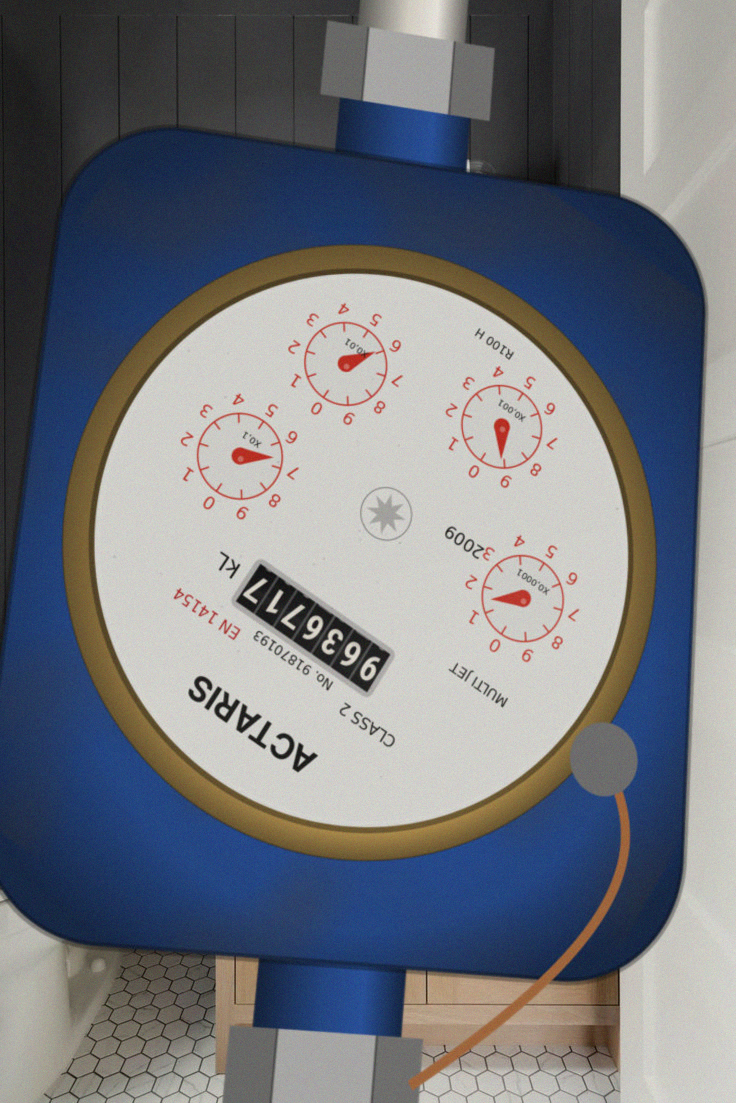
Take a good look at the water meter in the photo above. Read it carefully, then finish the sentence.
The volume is 9636717.6591 kL
